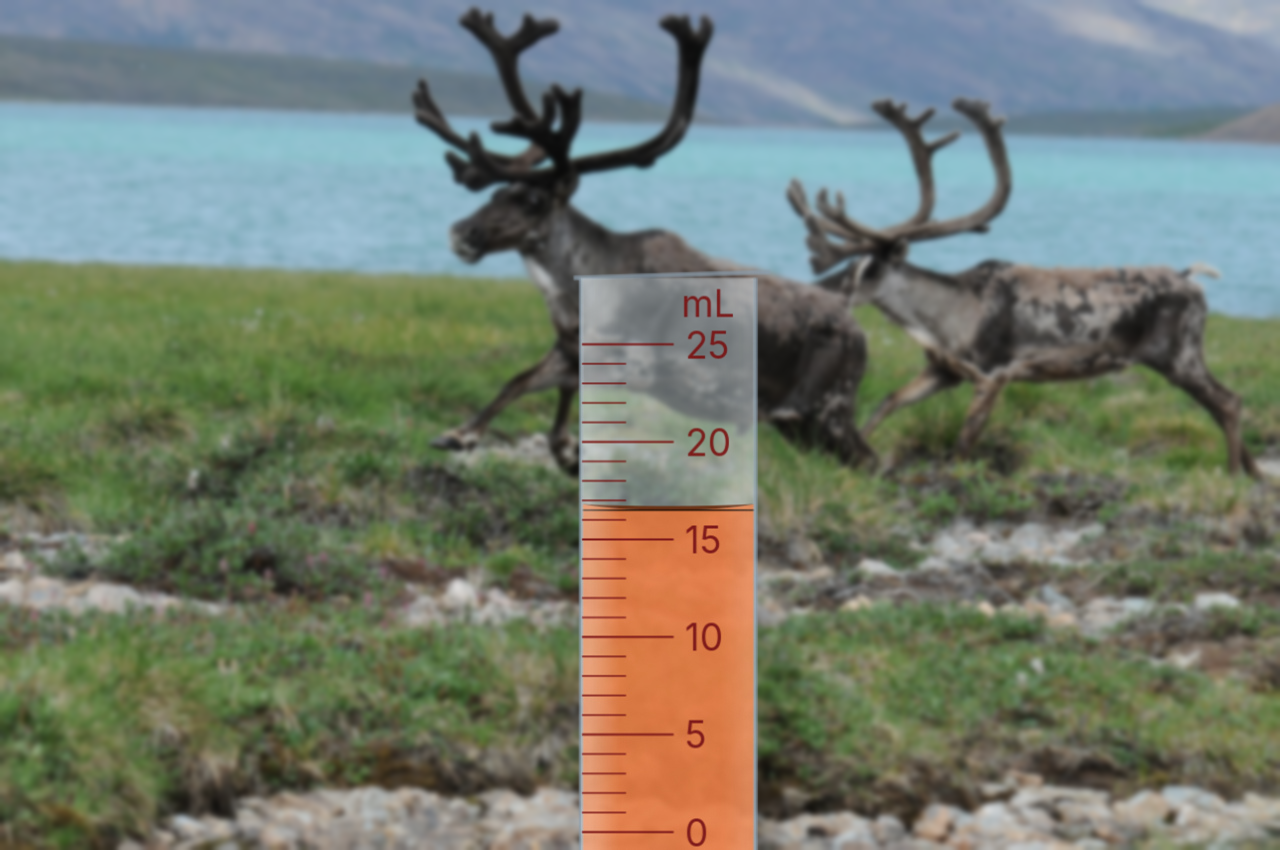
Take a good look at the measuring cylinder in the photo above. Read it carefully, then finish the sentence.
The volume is 16.5 mL
